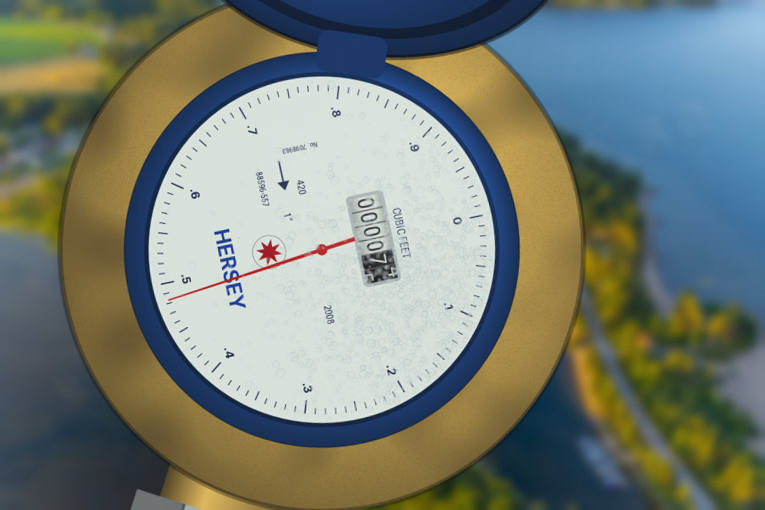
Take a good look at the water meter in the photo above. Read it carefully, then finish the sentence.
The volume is 74.48 ft³
